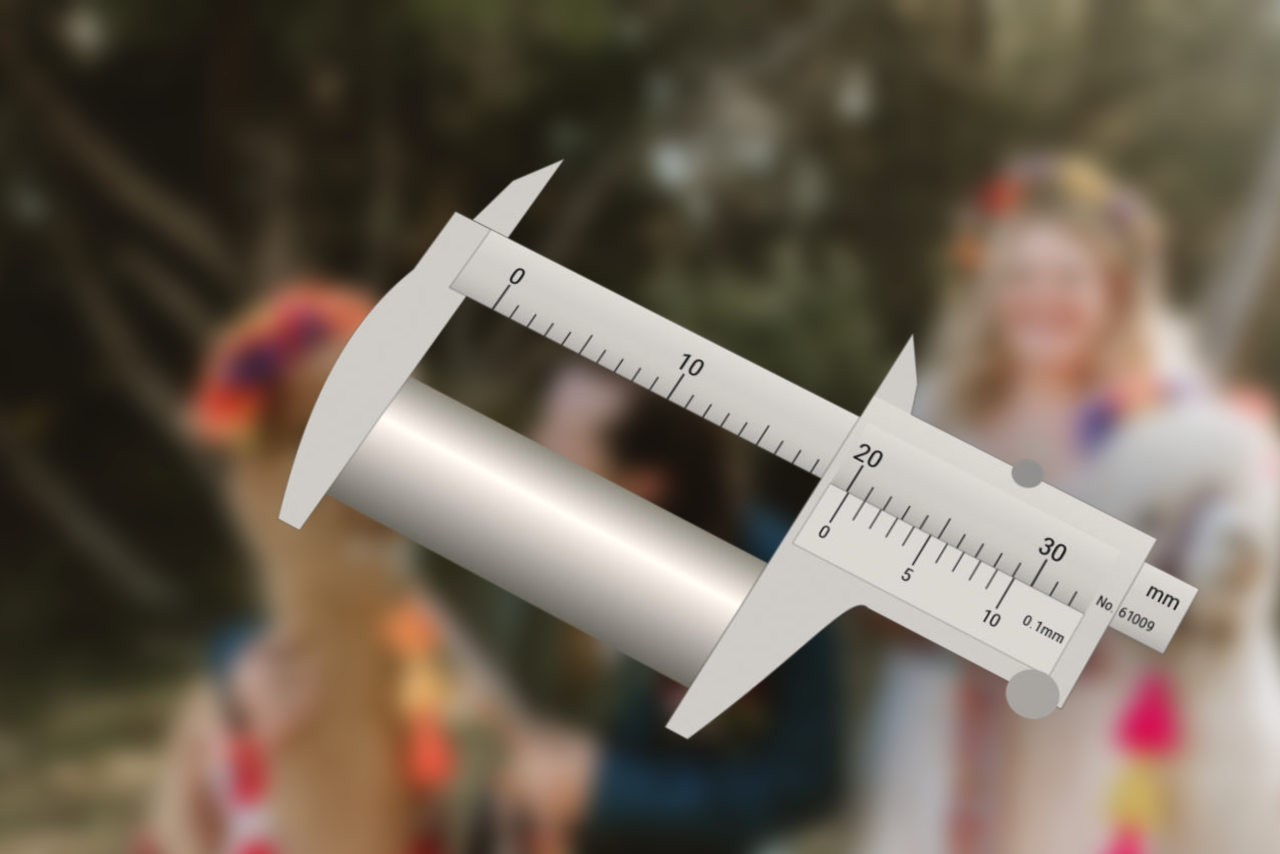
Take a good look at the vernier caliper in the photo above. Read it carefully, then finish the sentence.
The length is 20.1 mm
